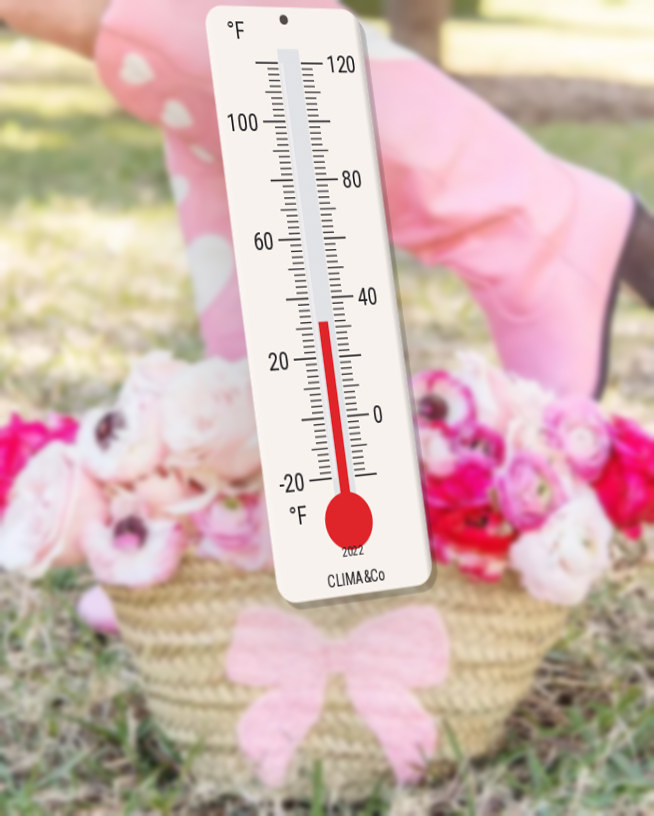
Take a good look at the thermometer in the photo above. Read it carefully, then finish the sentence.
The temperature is 32 °F
